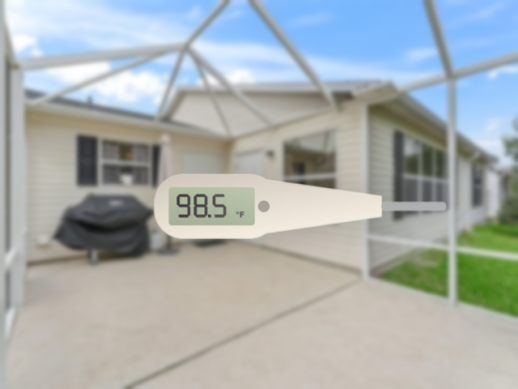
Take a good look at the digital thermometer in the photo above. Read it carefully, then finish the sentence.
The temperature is 98.5 °F
